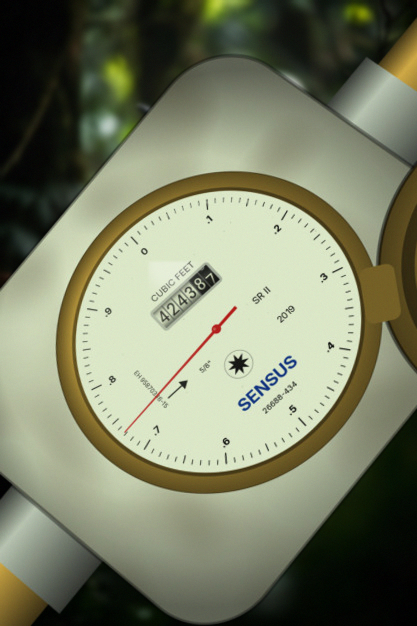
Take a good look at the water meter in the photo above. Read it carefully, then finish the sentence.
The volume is 424386.73 ft³
